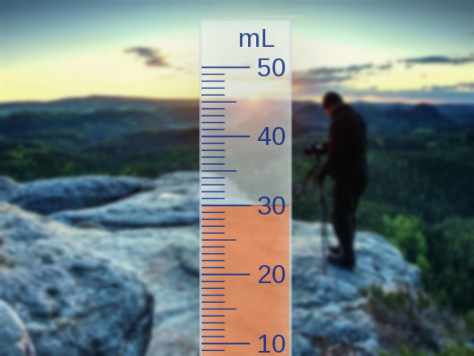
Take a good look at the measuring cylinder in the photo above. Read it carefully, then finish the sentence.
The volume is 30 mL
